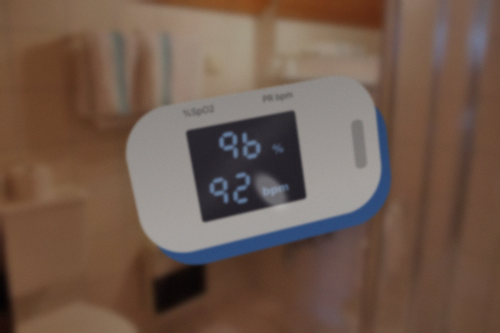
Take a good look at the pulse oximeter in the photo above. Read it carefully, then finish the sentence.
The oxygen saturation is 96 %
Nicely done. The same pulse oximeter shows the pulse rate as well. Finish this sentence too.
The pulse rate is 92 bpm
